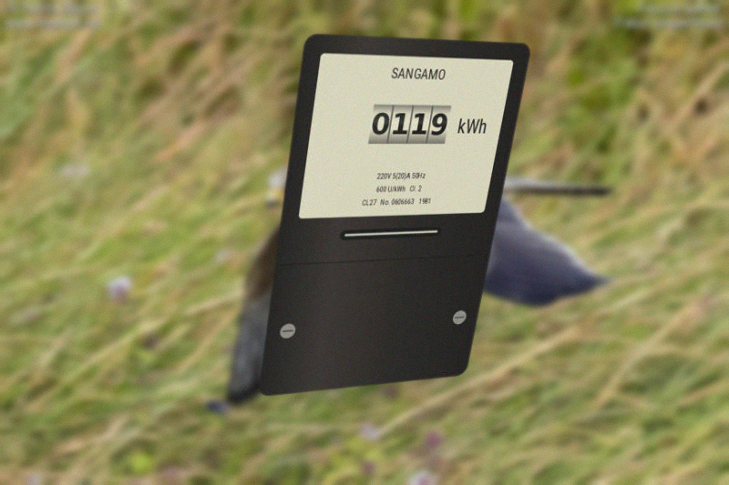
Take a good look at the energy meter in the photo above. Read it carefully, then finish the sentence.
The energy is 119 kWh
